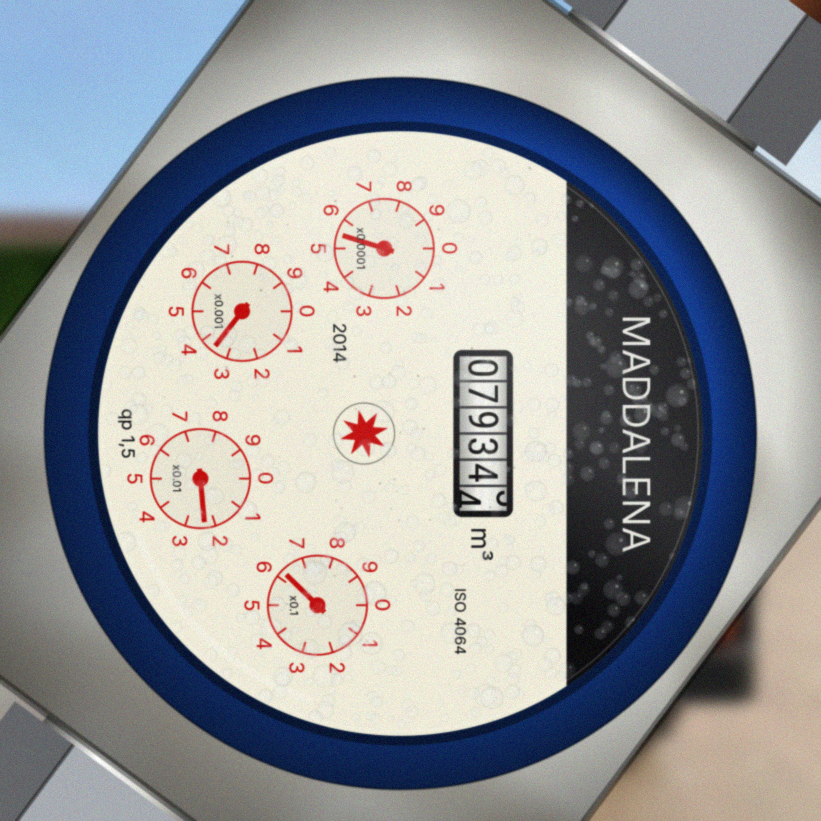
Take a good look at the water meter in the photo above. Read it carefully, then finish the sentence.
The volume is 79343.6235 m³
